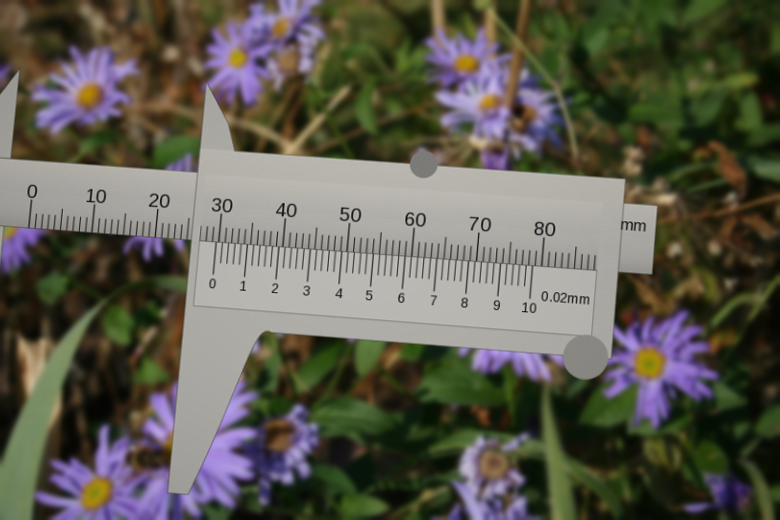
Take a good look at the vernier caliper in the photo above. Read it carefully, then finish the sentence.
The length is 29.6 mm
